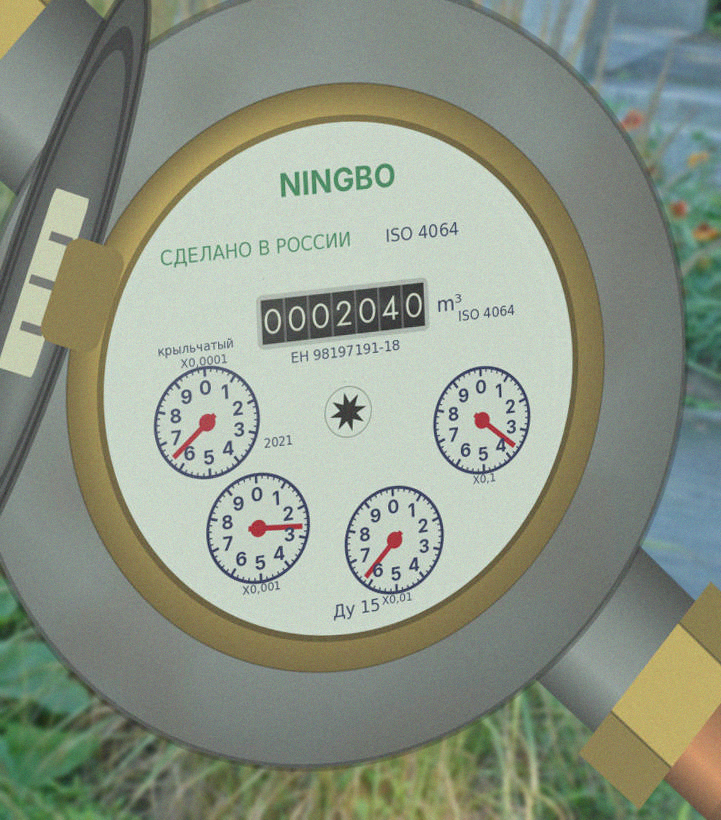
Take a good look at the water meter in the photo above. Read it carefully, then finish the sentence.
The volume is 2040.3626 m³
